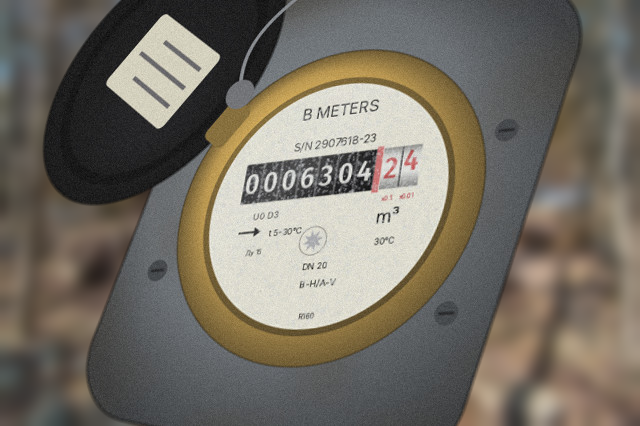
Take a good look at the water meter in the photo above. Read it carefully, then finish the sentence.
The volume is 6304.24 m³
